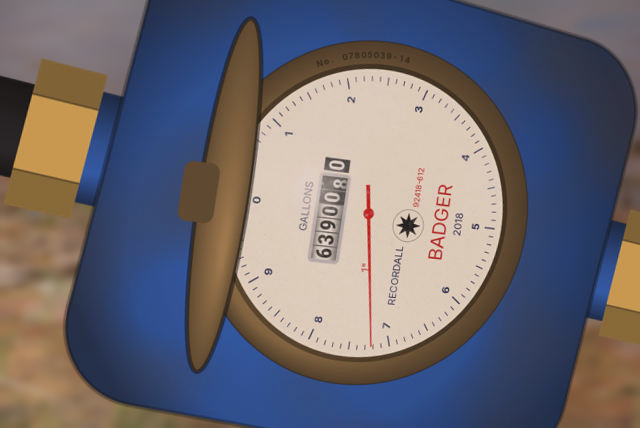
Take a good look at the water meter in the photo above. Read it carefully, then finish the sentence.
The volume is 6390077.2 gal
